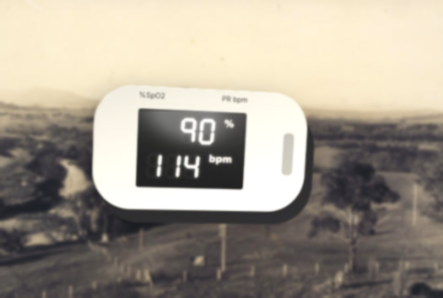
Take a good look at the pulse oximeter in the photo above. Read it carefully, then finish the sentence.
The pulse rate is 114 bpm
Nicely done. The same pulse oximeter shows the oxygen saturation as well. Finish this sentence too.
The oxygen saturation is 90 %
